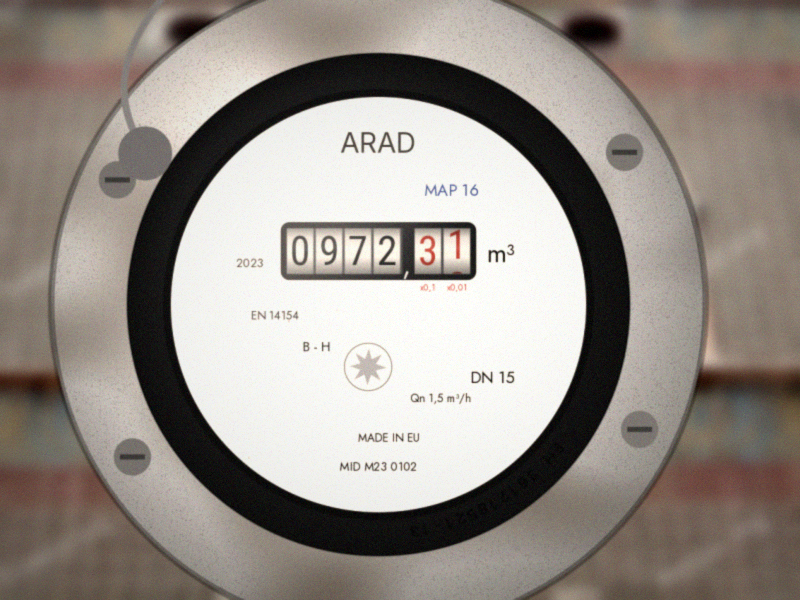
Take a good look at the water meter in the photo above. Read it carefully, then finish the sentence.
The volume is 972.31 m³
